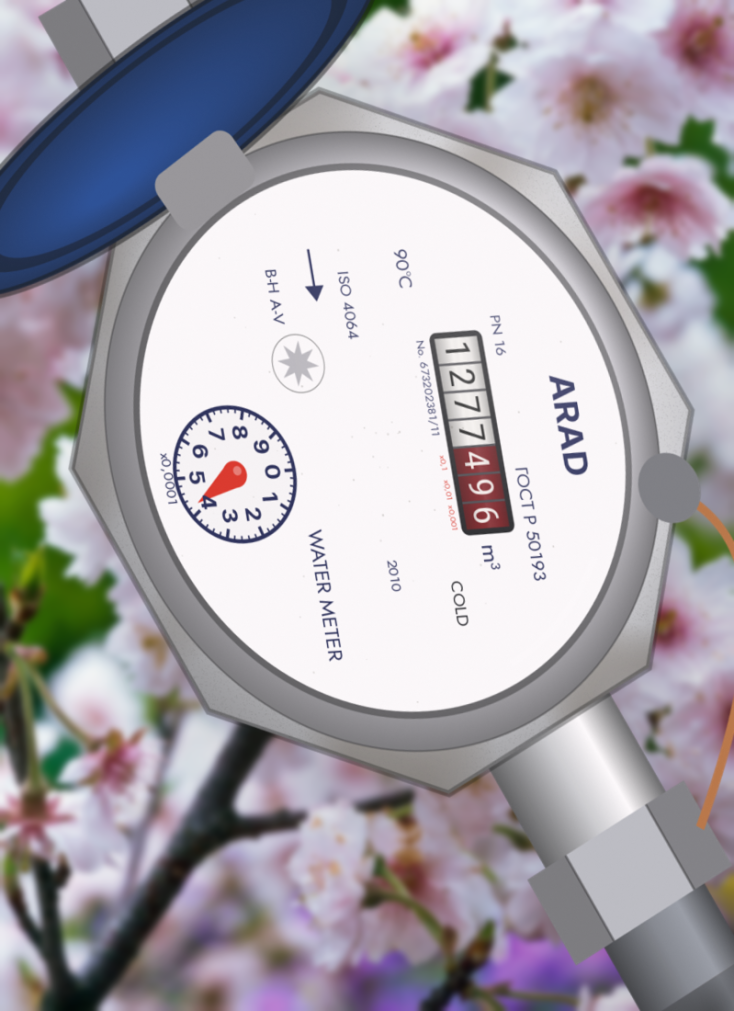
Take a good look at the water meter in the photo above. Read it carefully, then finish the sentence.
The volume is 1277.4964 m³
